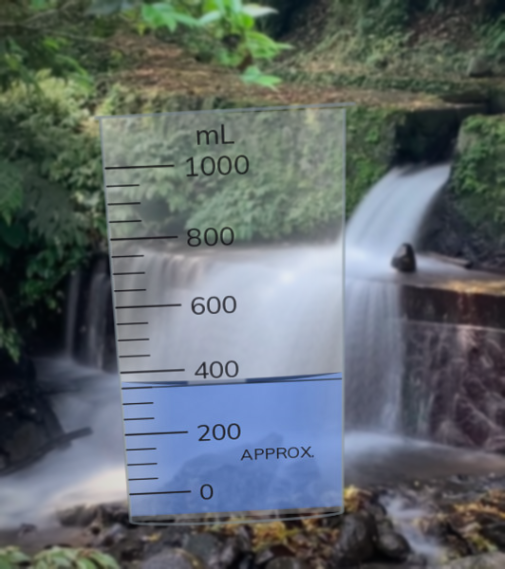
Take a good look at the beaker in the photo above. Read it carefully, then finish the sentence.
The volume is 350 mL
